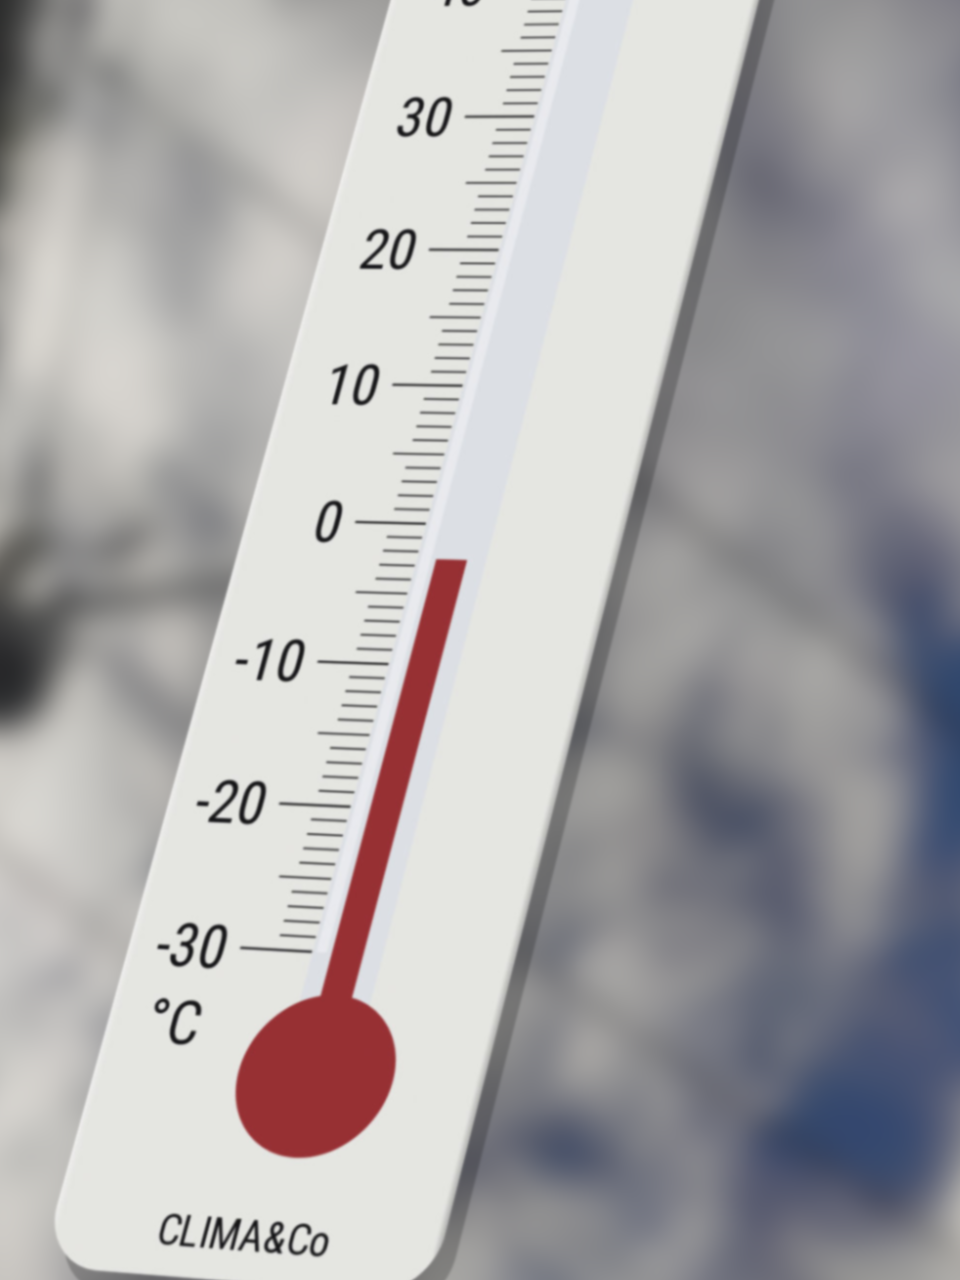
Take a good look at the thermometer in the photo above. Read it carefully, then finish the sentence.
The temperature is -2.5 °C
